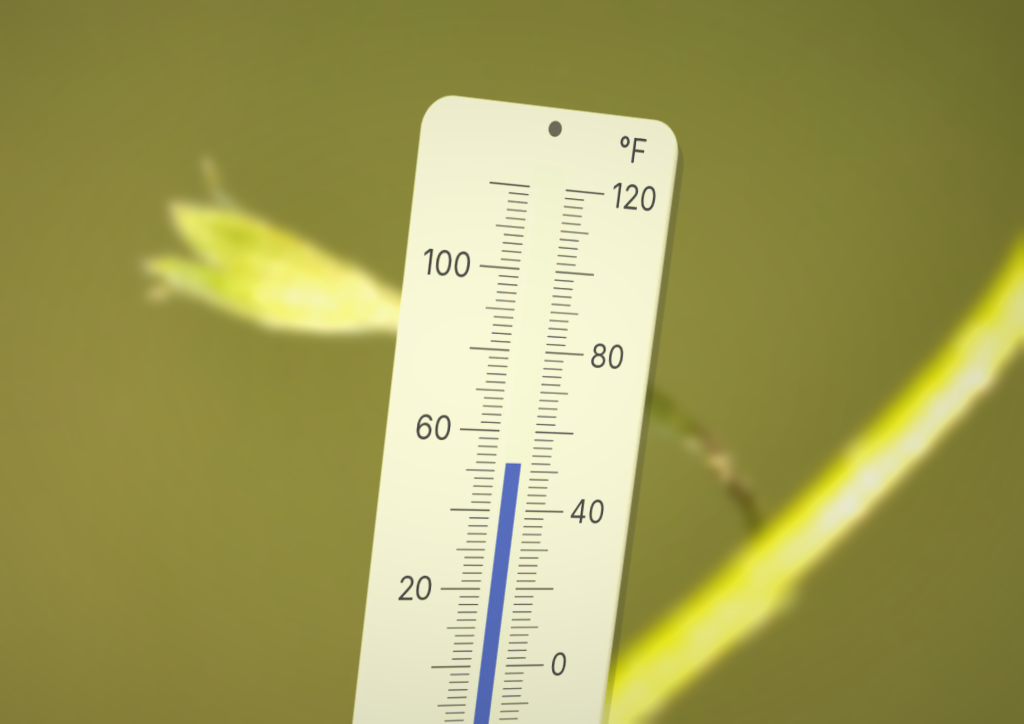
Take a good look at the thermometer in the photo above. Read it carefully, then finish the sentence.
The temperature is 52 °F
